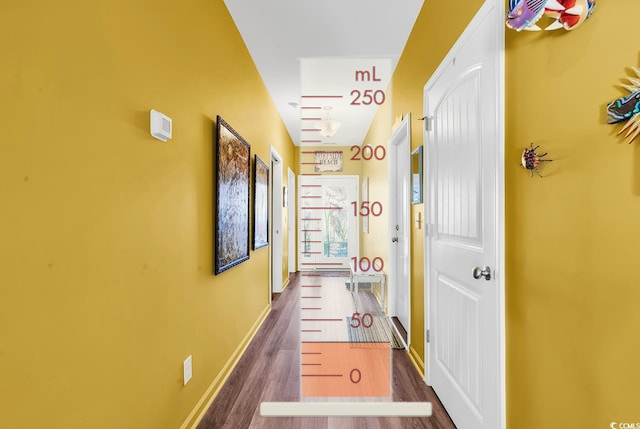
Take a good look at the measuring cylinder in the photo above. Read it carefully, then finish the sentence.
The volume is 30 mL
